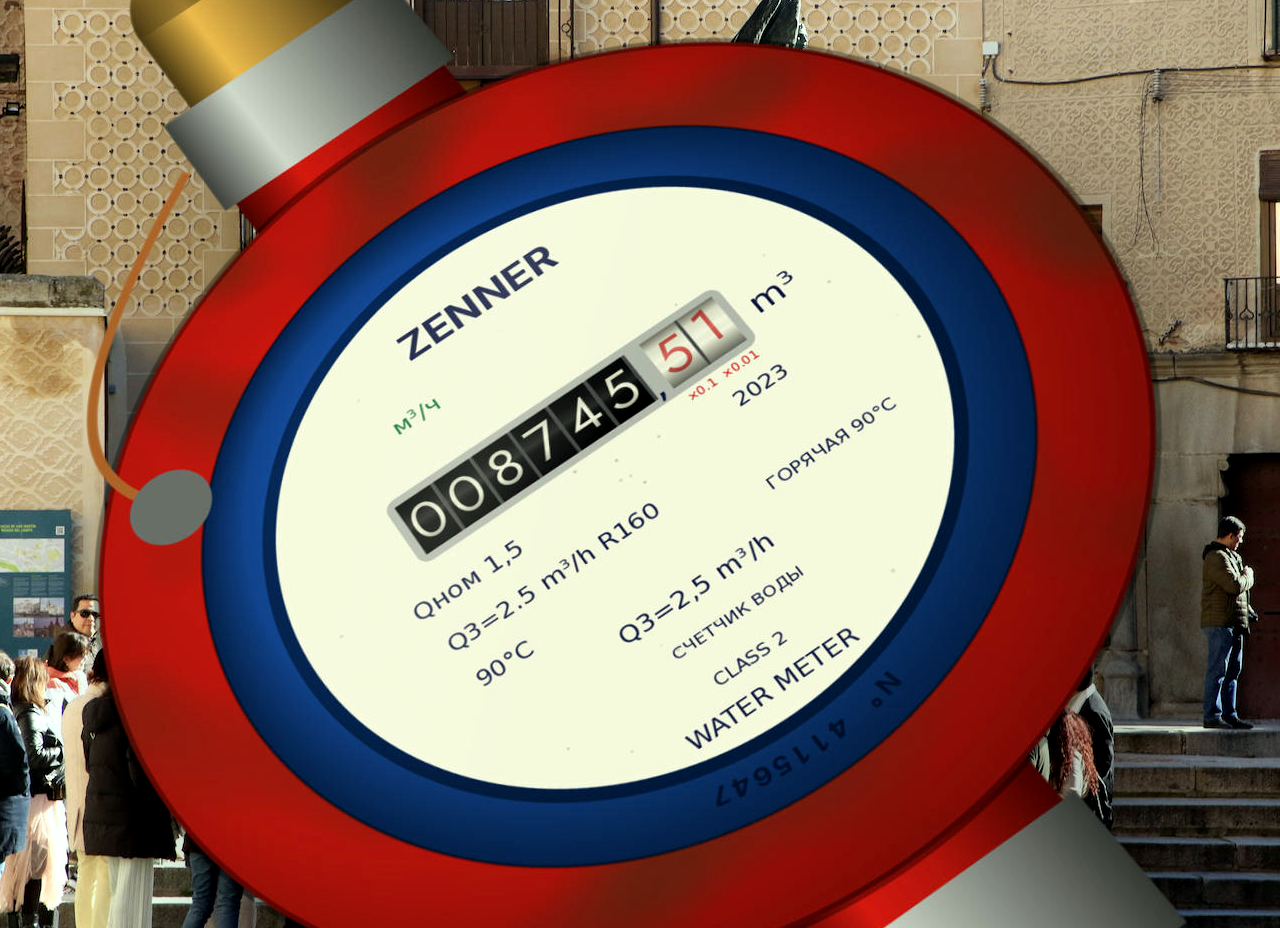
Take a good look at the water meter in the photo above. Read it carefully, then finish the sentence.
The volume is 8745.51 m³
